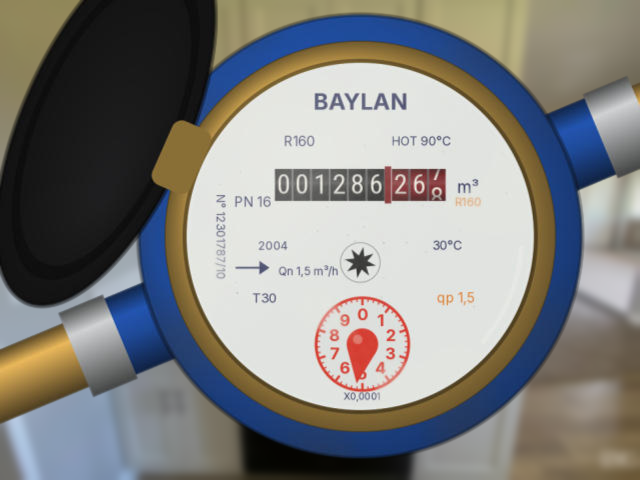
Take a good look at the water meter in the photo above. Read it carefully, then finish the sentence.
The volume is 1286.2675 m³
